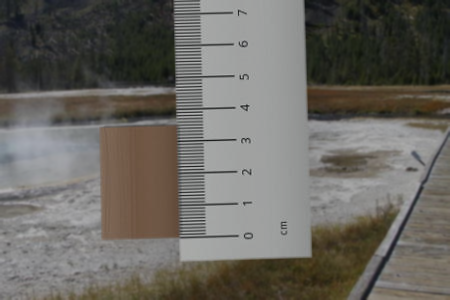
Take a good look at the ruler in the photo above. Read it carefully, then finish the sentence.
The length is 3.5 cm
